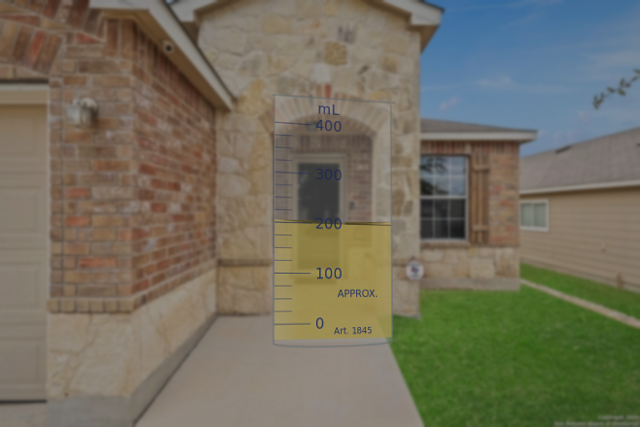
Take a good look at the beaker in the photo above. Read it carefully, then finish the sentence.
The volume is 200 mL
